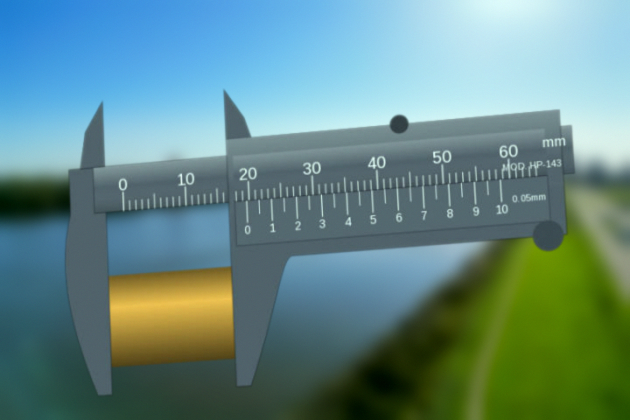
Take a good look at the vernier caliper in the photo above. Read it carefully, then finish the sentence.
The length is 19.6 mm
